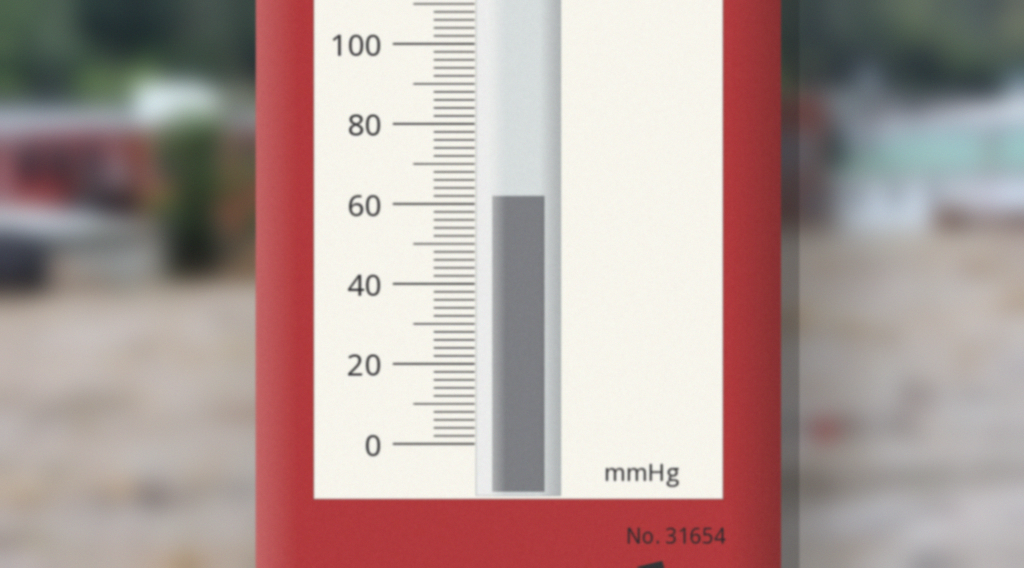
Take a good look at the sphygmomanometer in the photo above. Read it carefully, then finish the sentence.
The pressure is 62 mmHg
